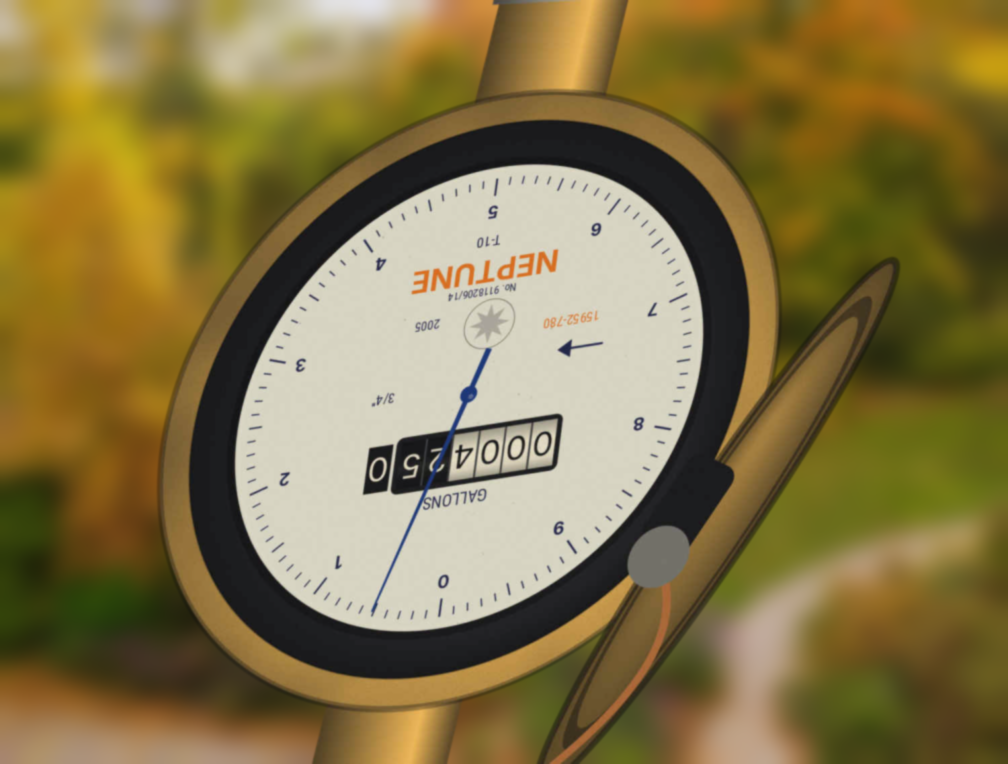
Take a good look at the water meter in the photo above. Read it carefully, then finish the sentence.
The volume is 4250.5 gal
